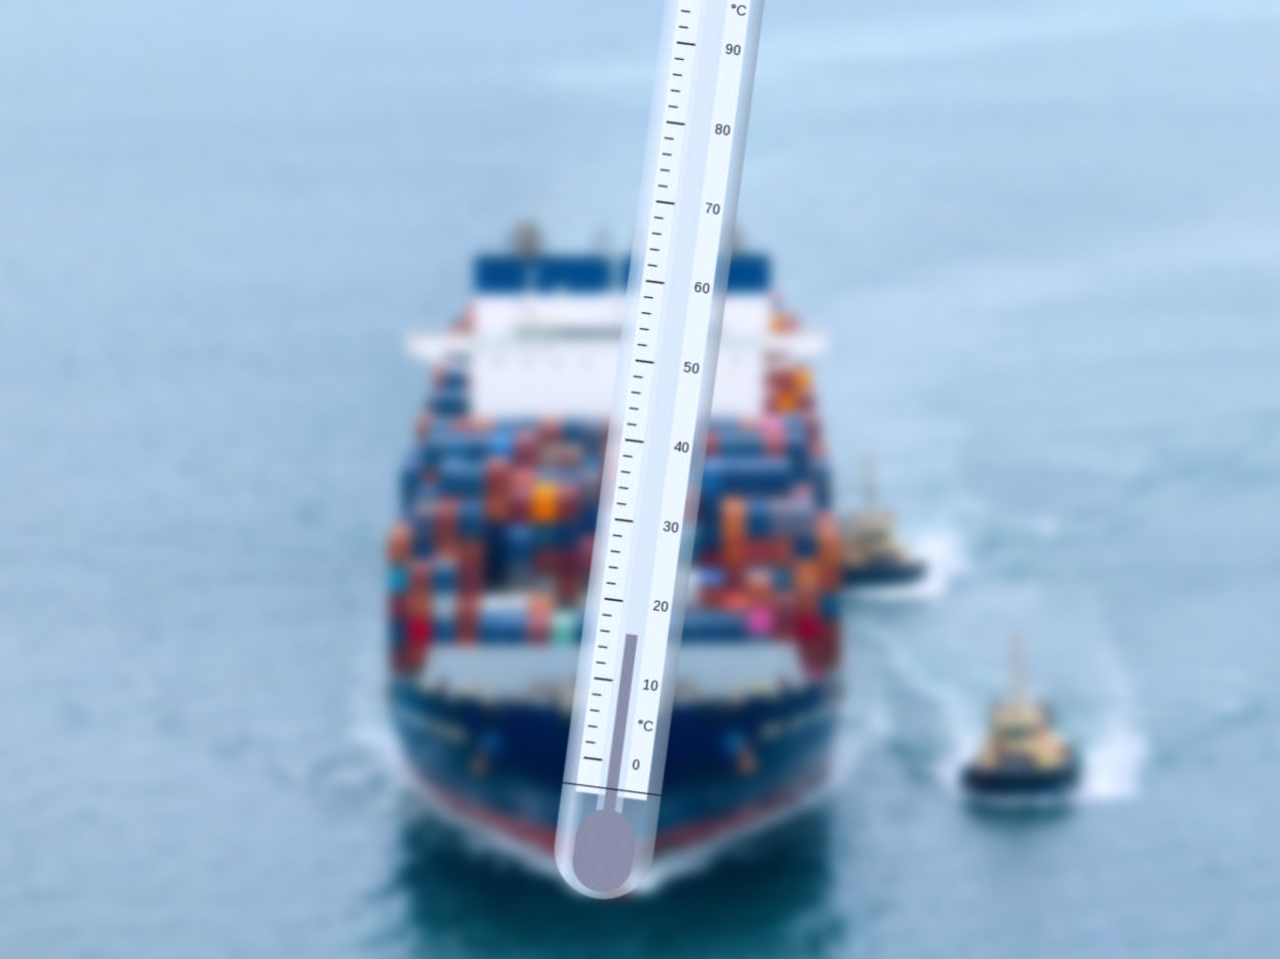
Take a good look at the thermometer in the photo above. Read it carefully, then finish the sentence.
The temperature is 16 °C
